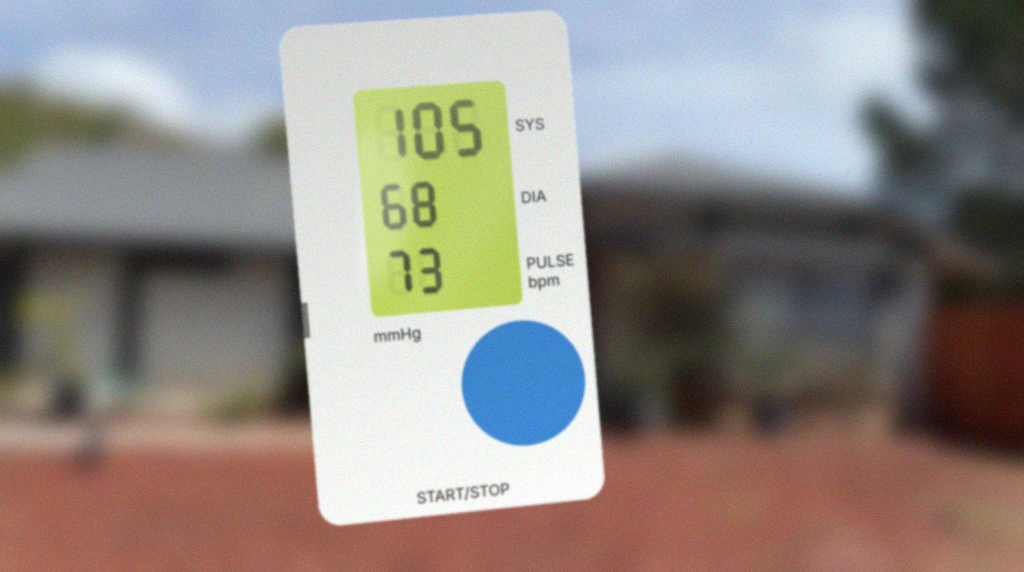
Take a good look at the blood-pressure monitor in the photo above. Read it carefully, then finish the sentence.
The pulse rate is 73 bpm
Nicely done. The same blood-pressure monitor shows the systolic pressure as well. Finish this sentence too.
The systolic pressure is 105 mmHg
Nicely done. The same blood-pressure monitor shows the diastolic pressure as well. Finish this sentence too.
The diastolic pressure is 68 mmHg
